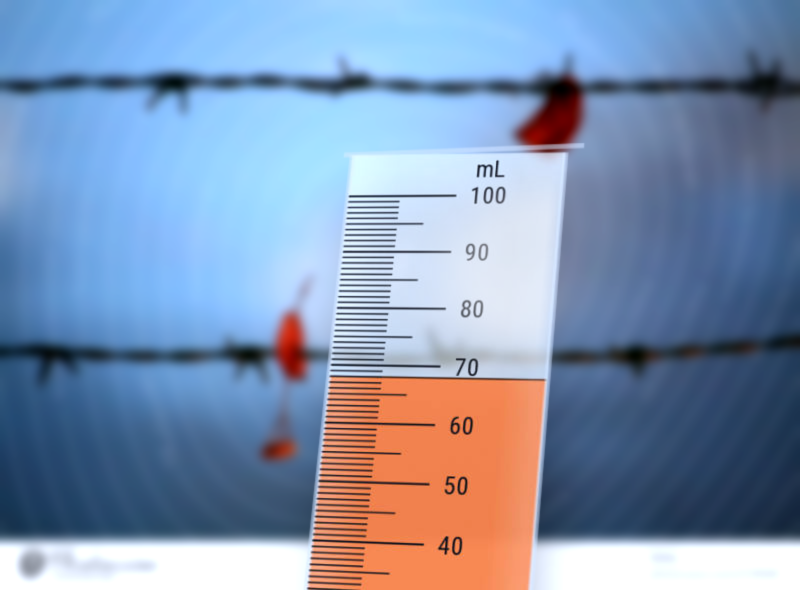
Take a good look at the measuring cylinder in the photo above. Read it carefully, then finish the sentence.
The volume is 68 mL
